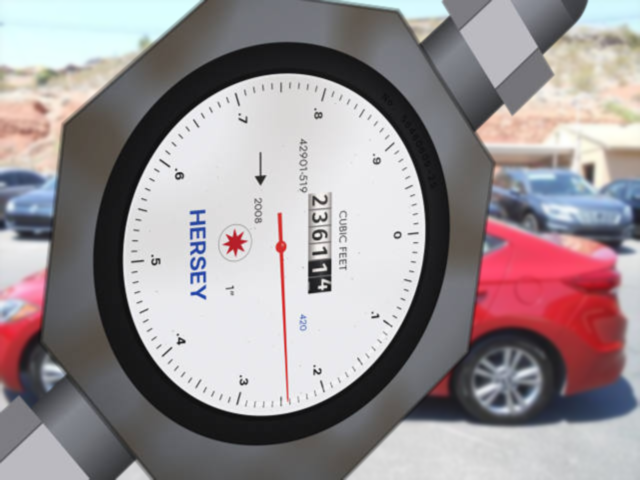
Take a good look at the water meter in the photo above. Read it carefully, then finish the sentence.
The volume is 236114.24 ft³
